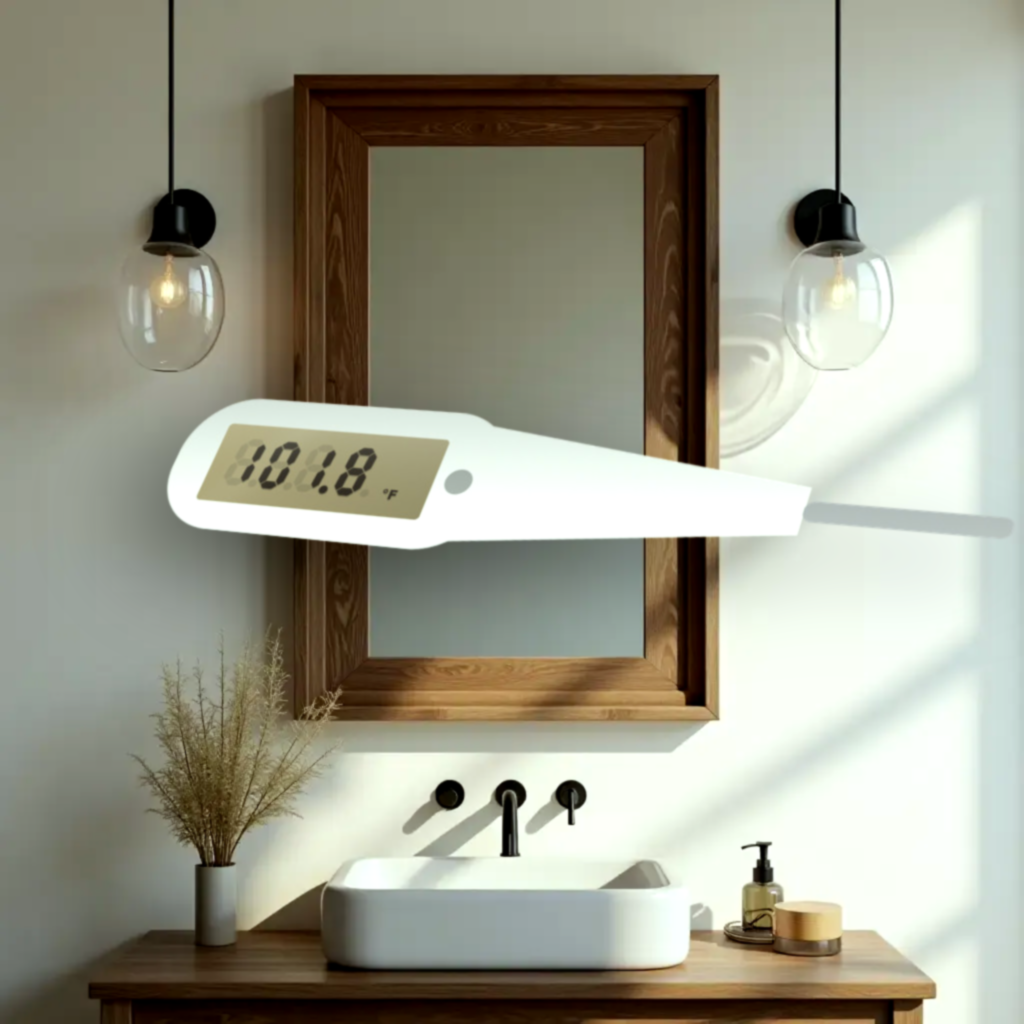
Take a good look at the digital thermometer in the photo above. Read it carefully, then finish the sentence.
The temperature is 101.8 °F
